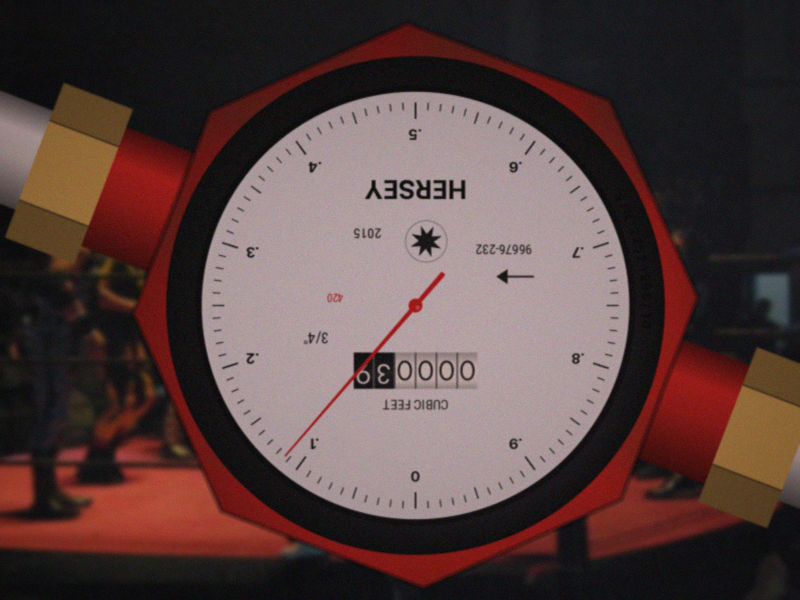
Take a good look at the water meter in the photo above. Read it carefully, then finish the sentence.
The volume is 39.11 ft³
